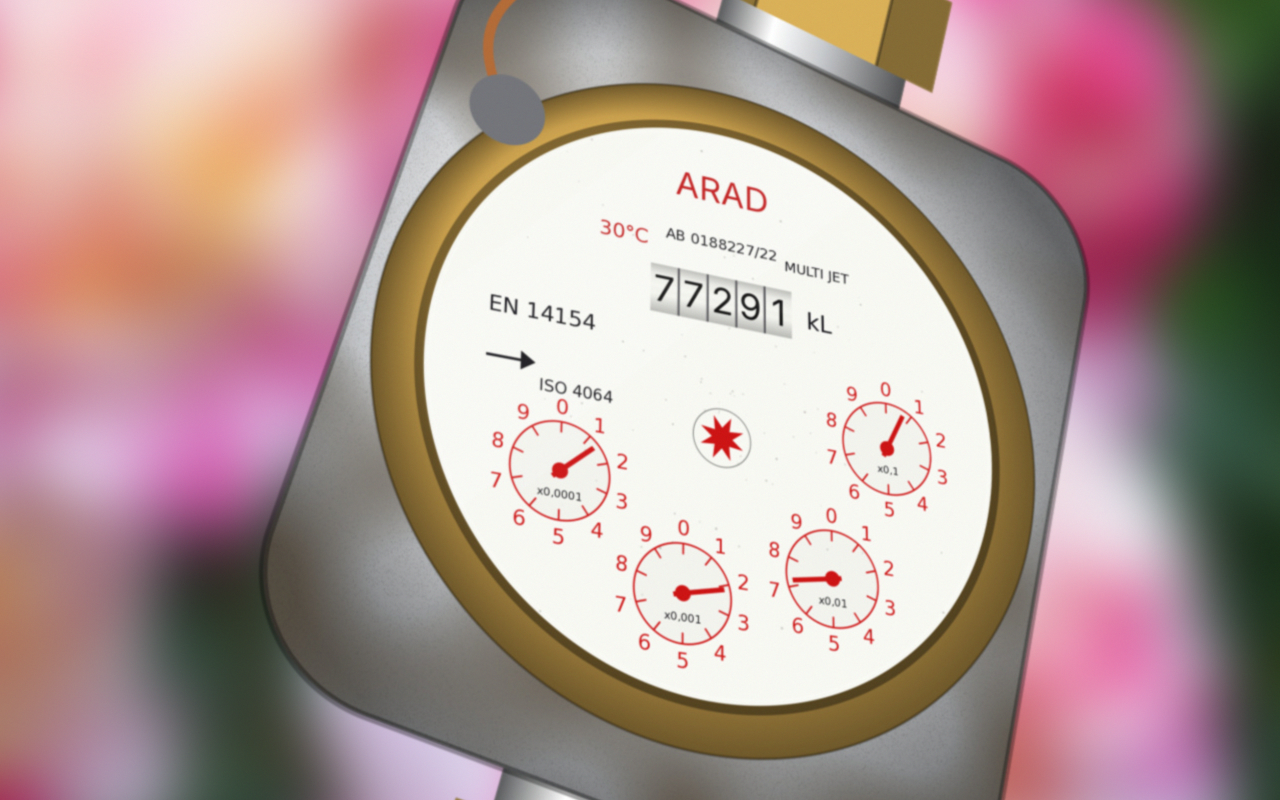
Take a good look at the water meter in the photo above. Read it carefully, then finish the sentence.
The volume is 77291.0721 kL
